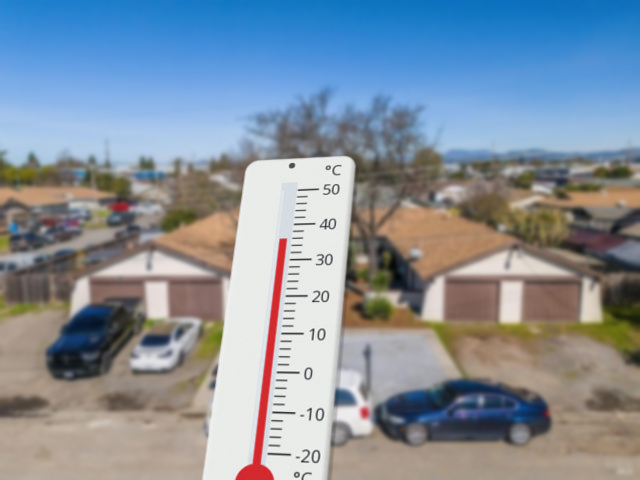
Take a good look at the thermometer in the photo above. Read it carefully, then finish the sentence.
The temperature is 36 °C
